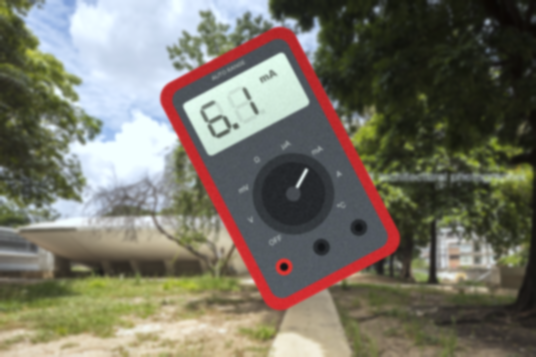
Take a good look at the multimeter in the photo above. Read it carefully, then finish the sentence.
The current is 6.1 mA
